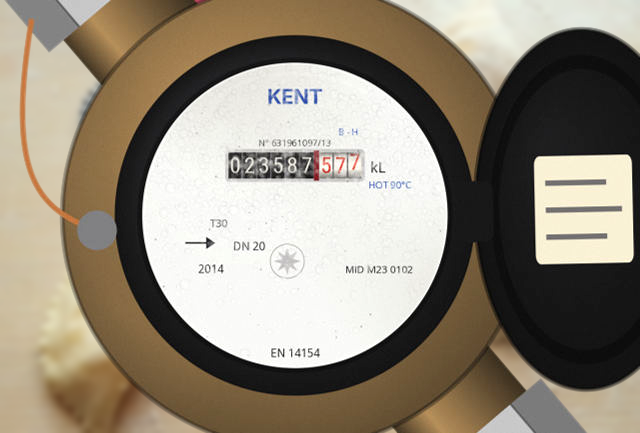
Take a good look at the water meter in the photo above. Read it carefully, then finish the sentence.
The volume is 23587.577 kL
